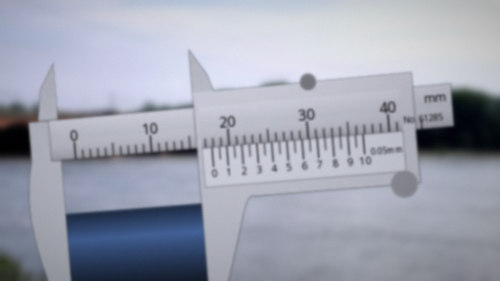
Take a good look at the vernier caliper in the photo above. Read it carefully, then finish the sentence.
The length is 17.8 mm
